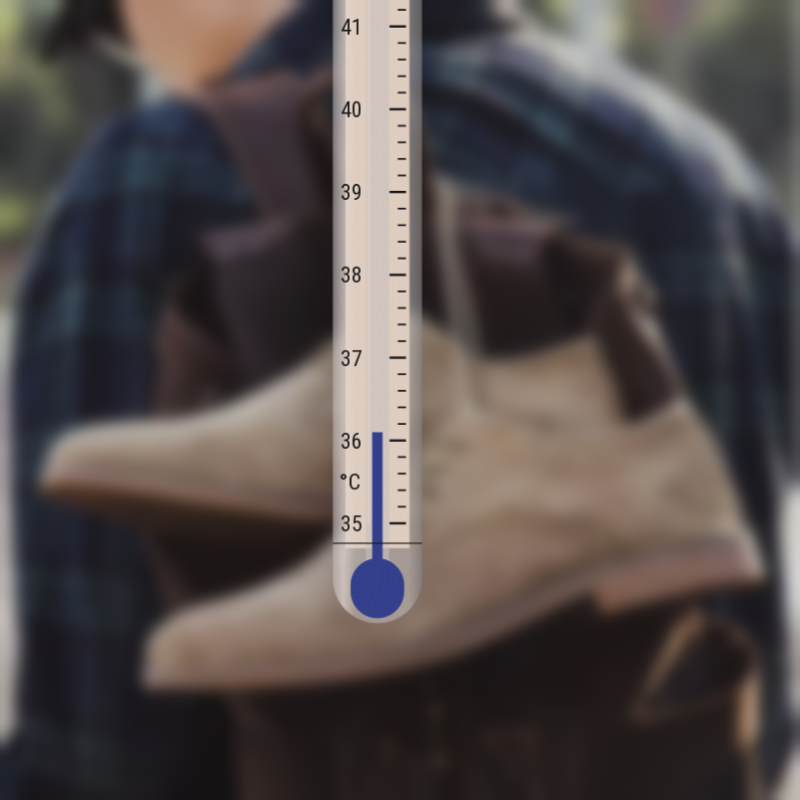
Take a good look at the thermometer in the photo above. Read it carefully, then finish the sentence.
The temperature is 36.1 °C
